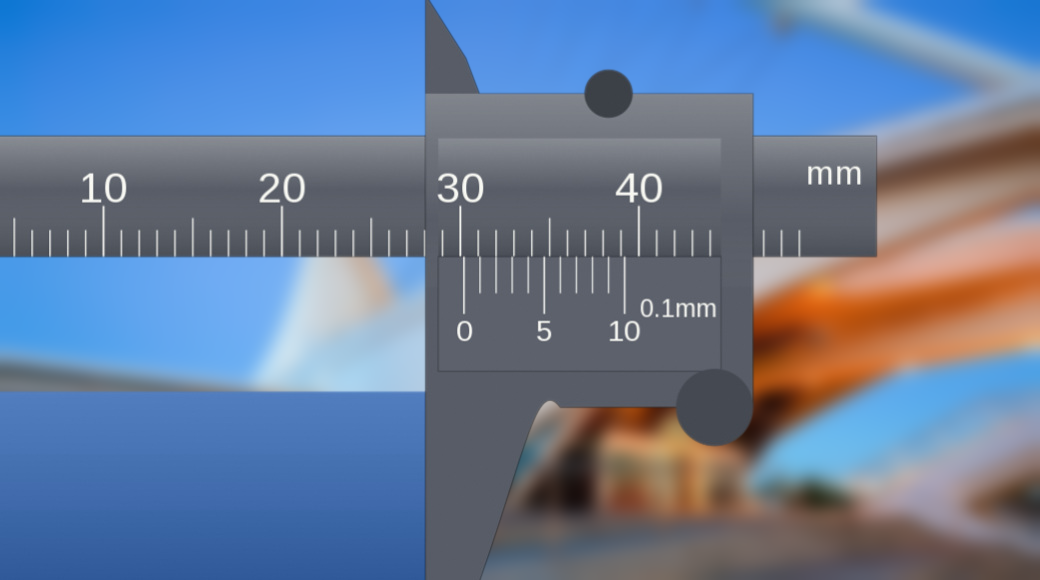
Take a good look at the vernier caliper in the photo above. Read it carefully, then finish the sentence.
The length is 30.2 mm
